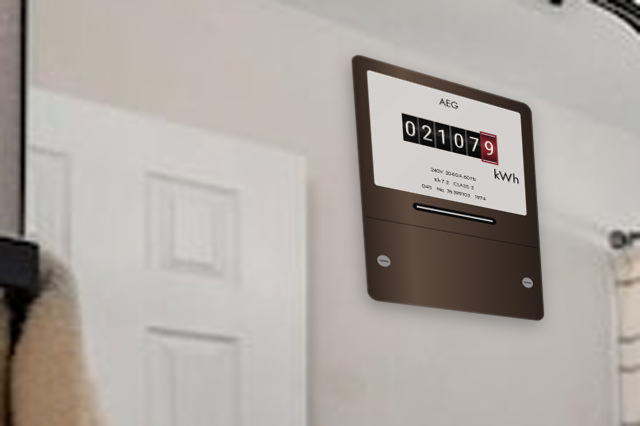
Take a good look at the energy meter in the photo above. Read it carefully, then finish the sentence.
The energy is 2107.9 kWh
